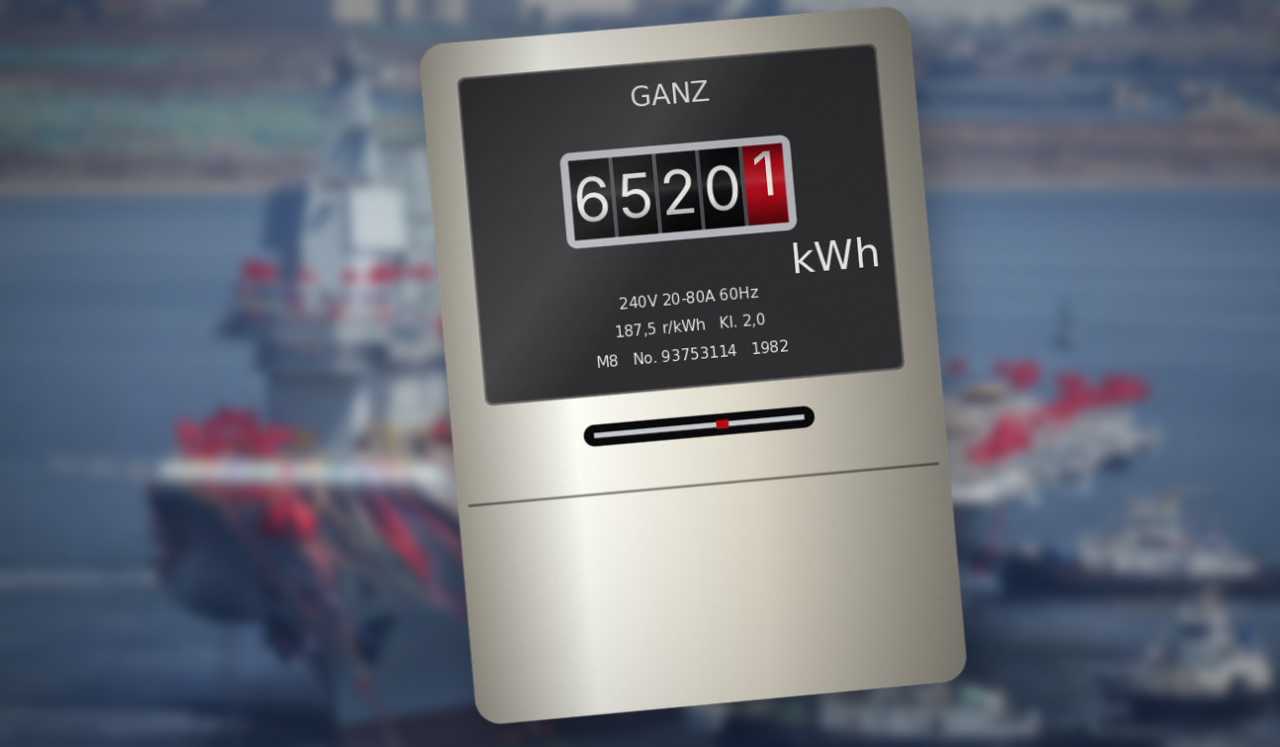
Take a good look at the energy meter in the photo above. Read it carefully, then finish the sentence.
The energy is 6520.1 kWh
